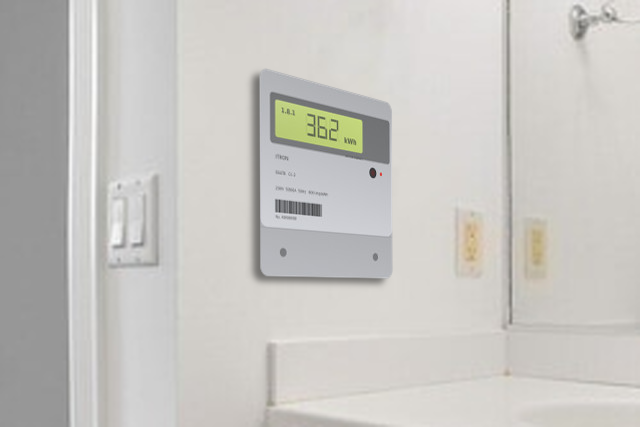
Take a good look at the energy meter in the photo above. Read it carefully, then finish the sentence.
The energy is 362 kWh
